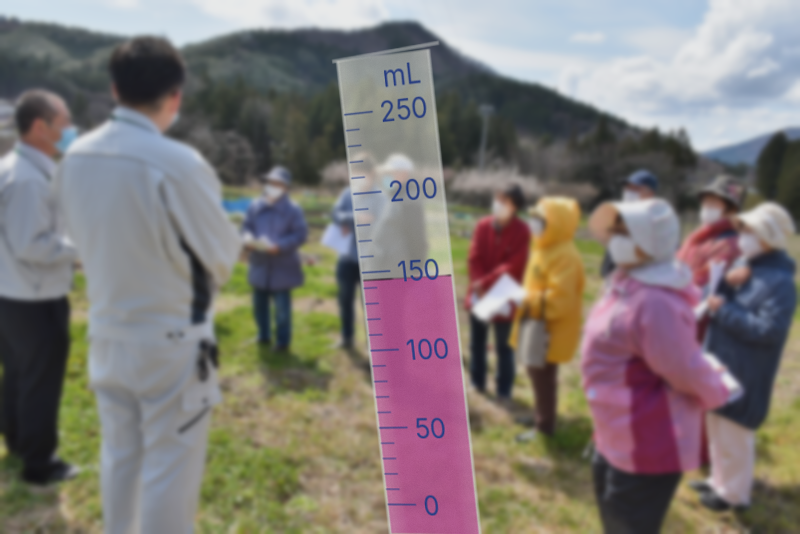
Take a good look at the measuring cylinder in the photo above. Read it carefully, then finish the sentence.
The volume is 145 mL
